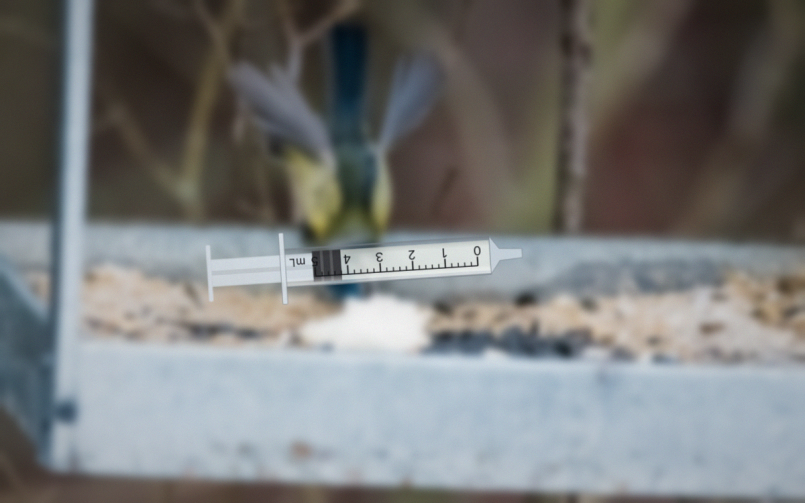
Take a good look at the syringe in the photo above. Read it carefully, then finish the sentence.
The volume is 4.2 mL
